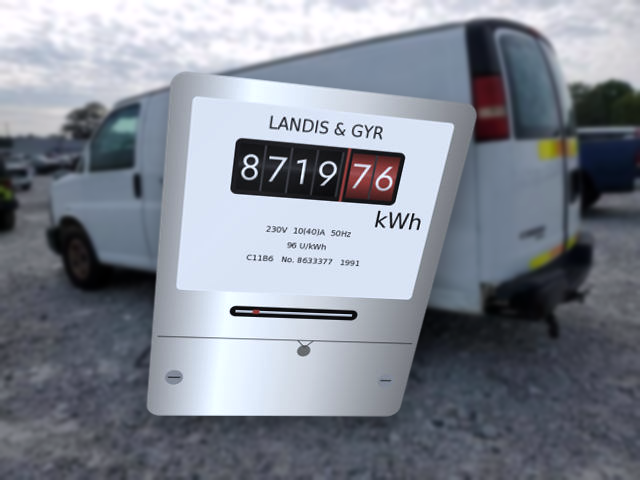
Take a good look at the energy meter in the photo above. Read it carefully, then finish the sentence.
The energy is 8719.76 kWh
